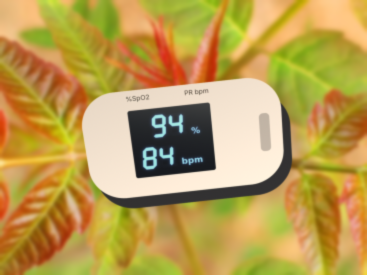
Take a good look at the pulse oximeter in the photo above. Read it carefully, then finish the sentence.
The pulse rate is 84 bpm
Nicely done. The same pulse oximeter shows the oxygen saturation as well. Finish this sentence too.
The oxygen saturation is 94 %
